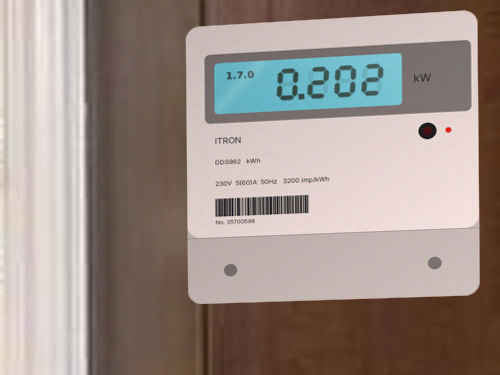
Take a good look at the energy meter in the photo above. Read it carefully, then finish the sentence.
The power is 0.202 kW
